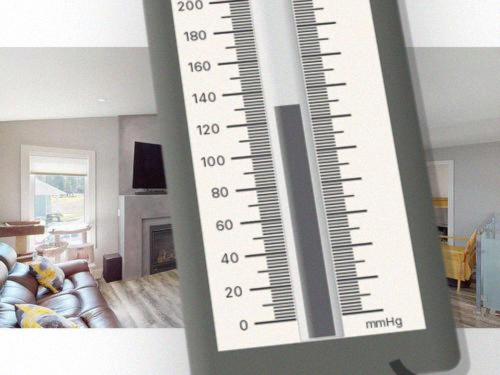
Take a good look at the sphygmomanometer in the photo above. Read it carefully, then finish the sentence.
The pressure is 130 mmHg
